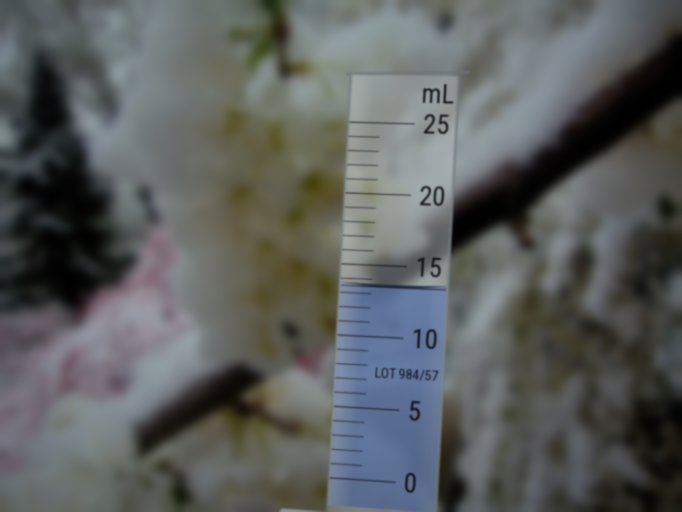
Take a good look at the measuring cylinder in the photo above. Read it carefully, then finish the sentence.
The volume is 13.5 mL
